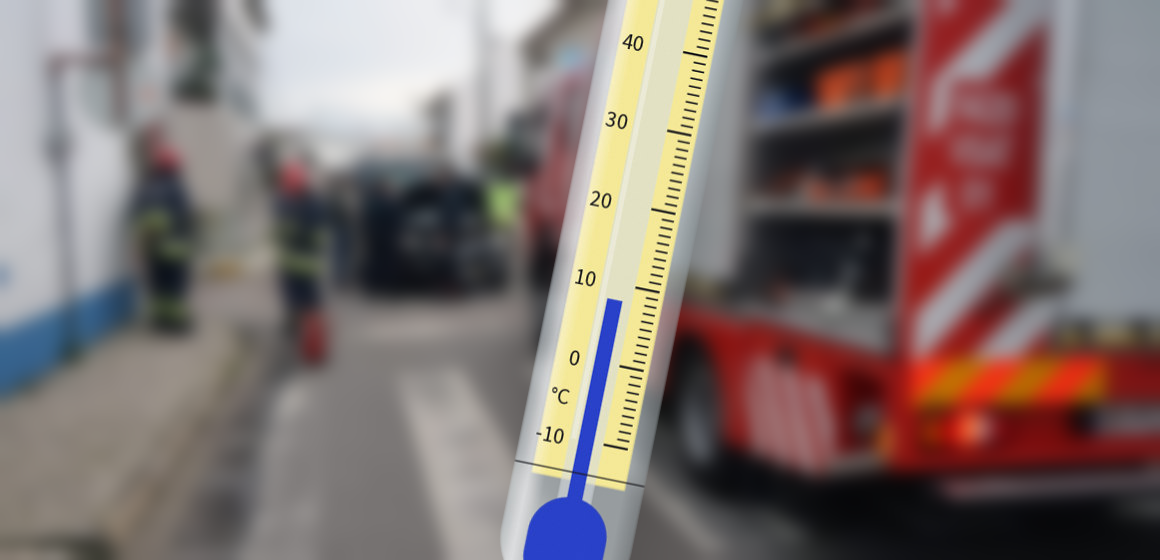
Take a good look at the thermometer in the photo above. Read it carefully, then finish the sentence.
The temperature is 8 °C
